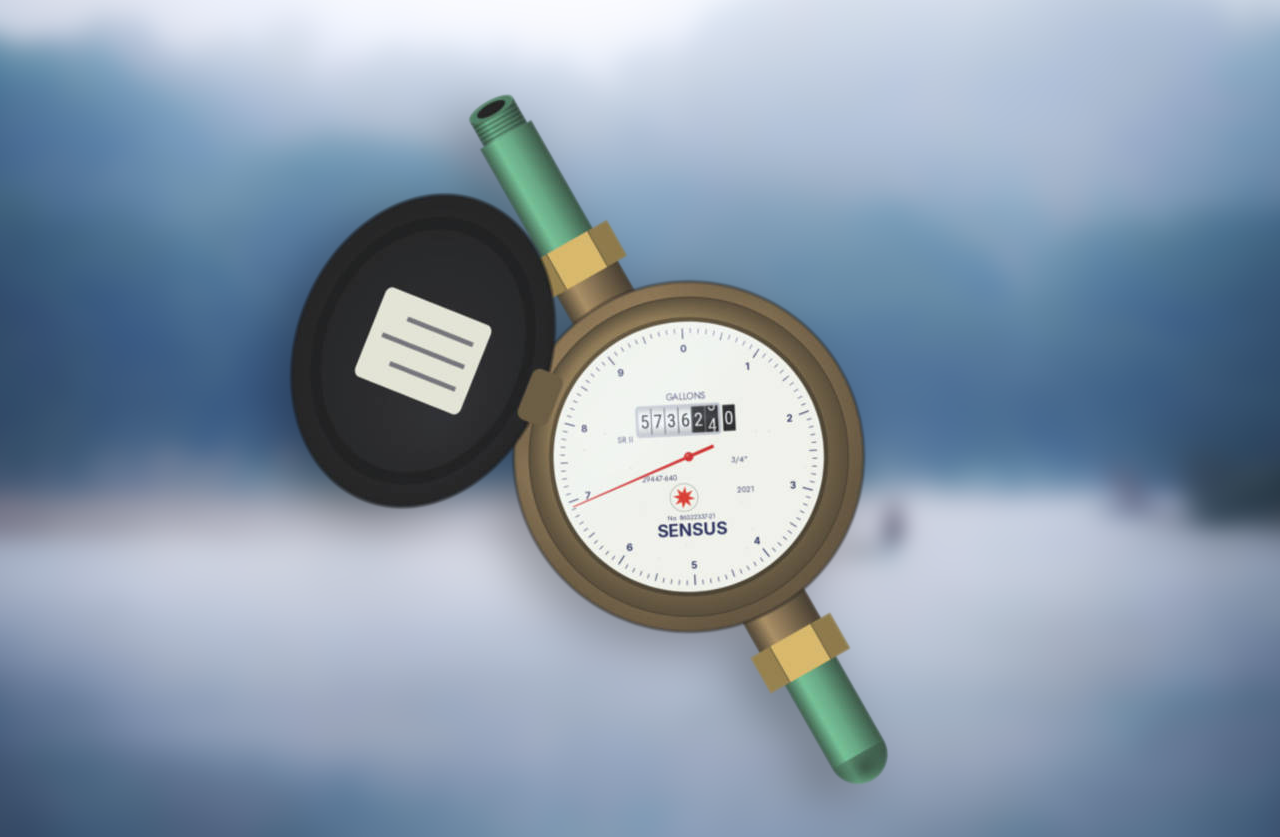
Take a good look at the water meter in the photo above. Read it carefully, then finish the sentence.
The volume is 5736236.9 gal
